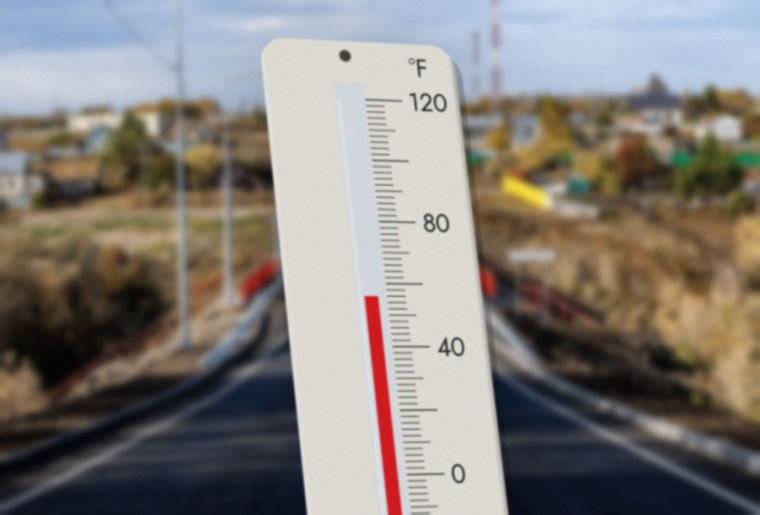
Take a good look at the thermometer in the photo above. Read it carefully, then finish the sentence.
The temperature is 56 °F
